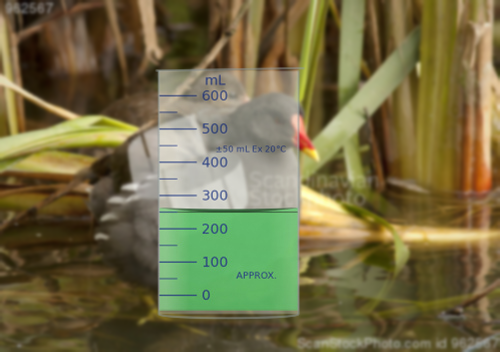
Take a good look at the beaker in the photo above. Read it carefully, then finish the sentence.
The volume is 250 mL
